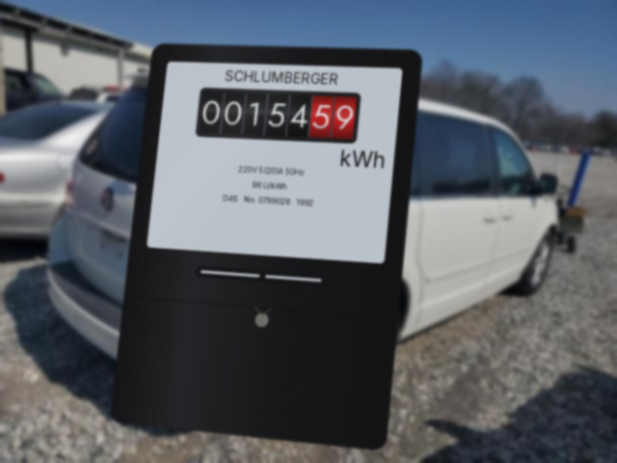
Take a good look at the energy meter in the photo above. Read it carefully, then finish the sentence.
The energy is 154.59 kWh
